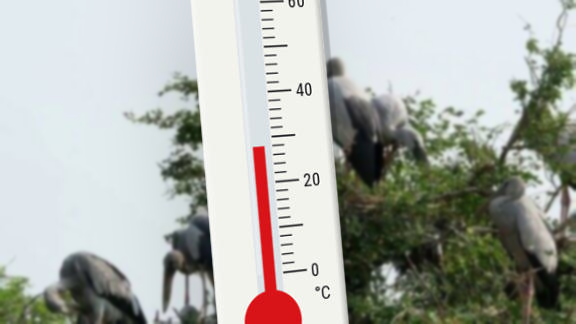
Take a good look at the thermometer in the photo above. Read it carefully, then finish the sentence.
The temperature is 28 °C
